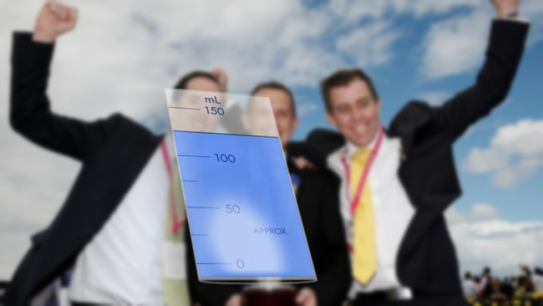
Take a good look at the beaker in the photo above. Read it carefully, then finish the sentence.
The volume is 125 mL
